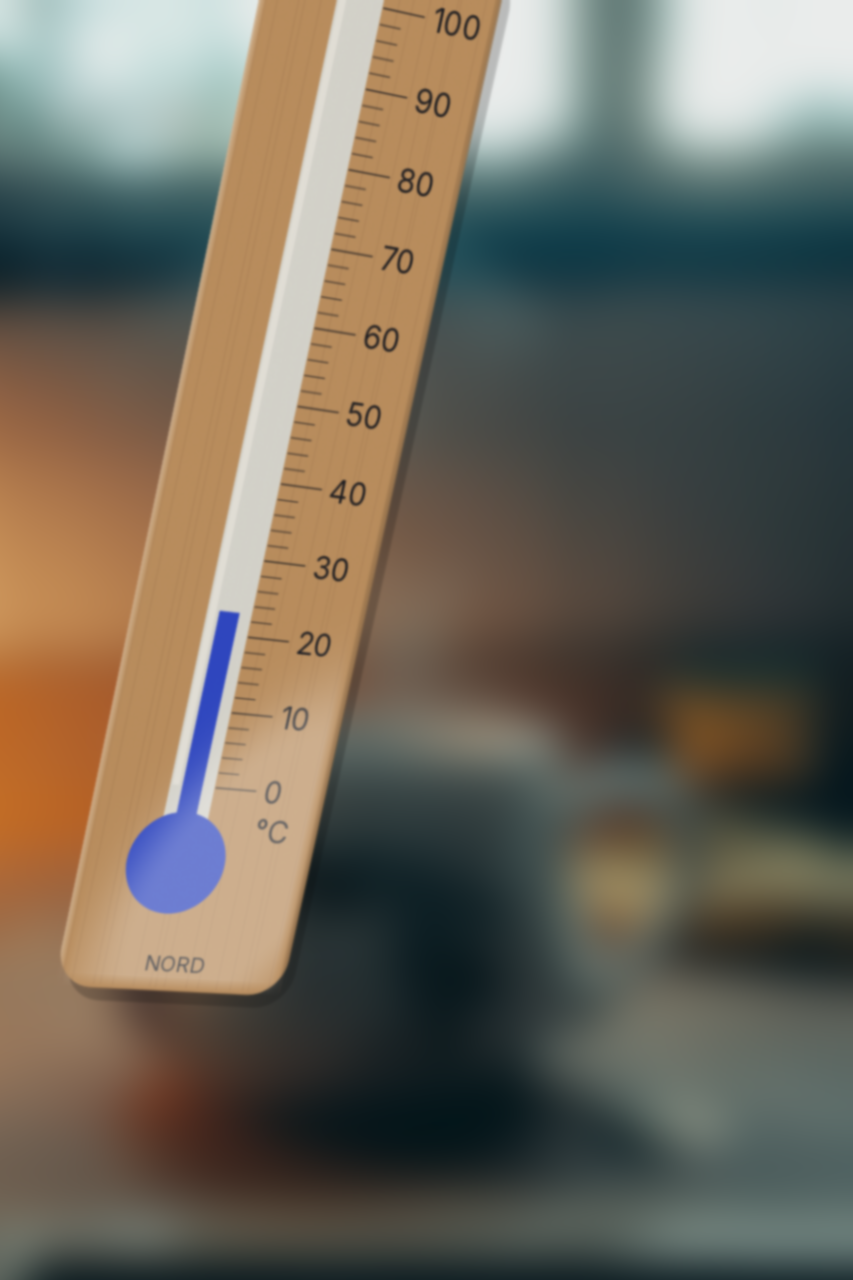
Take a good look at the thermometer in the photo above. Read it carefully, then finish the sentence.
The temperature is 23 °C
